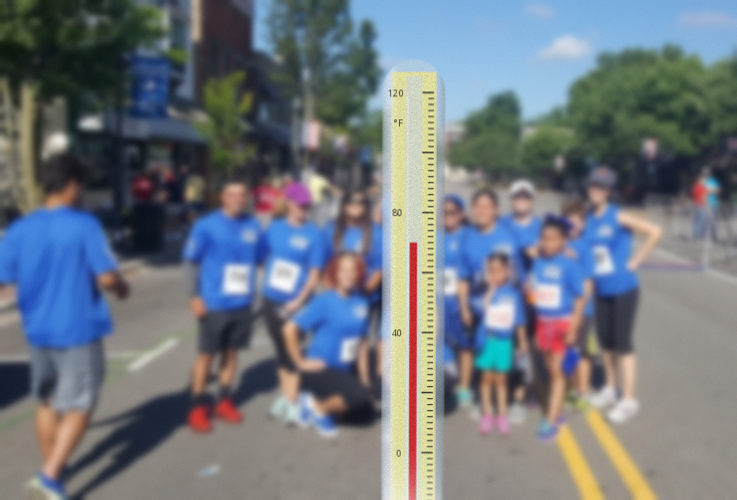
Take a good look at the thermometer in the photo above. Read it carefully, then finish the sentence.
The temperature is 70 °F
